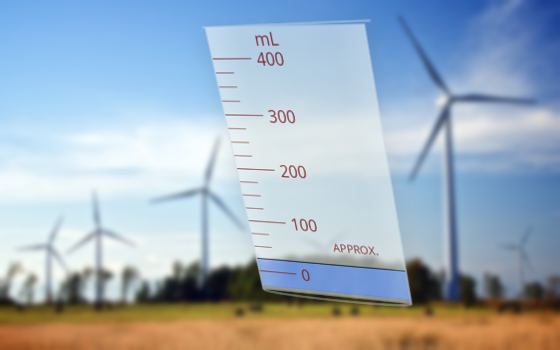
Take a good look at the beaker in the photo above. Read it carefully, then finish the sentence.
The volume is 25 mL
